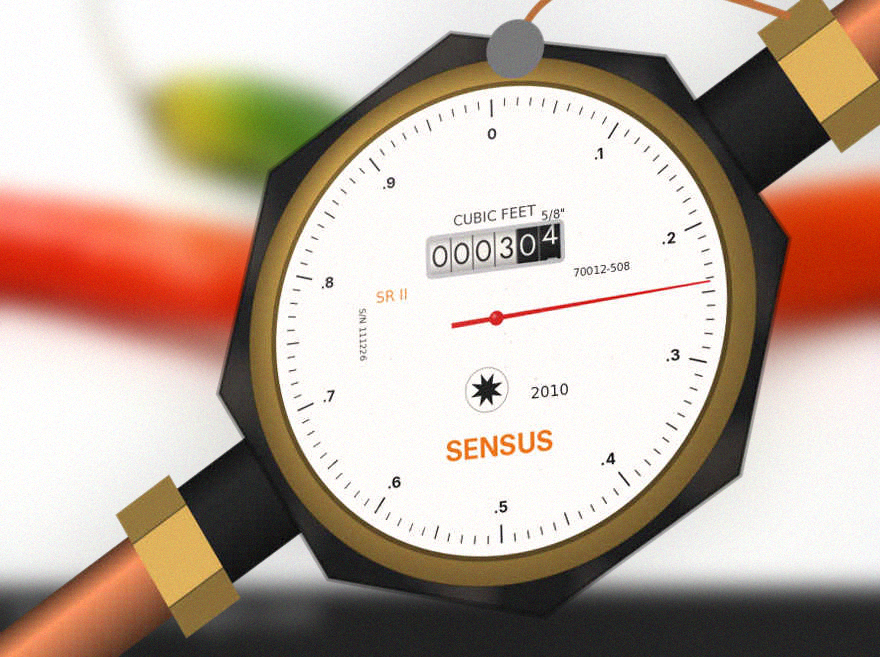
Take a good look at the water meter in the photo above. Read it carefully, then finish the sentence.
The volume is 304.24 ft³
